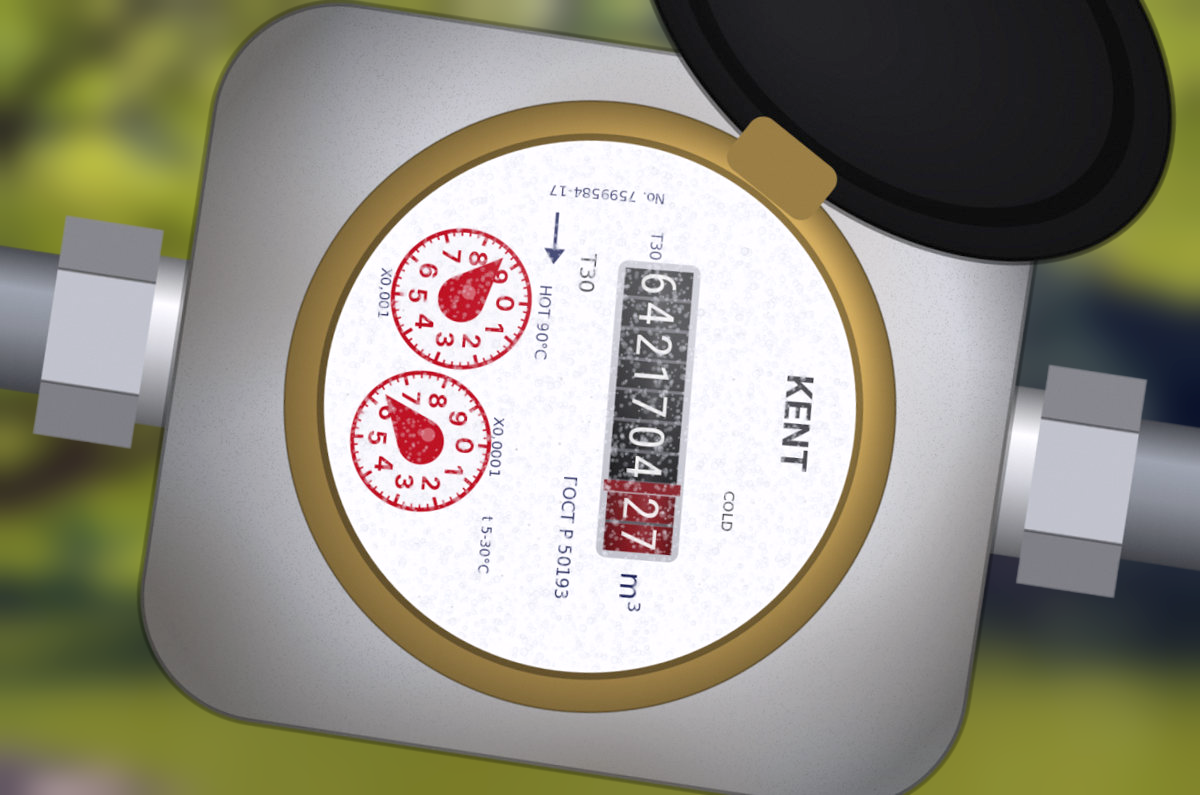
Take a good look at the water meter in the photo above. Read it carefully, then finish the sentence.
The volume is 6421704.2786 m³
